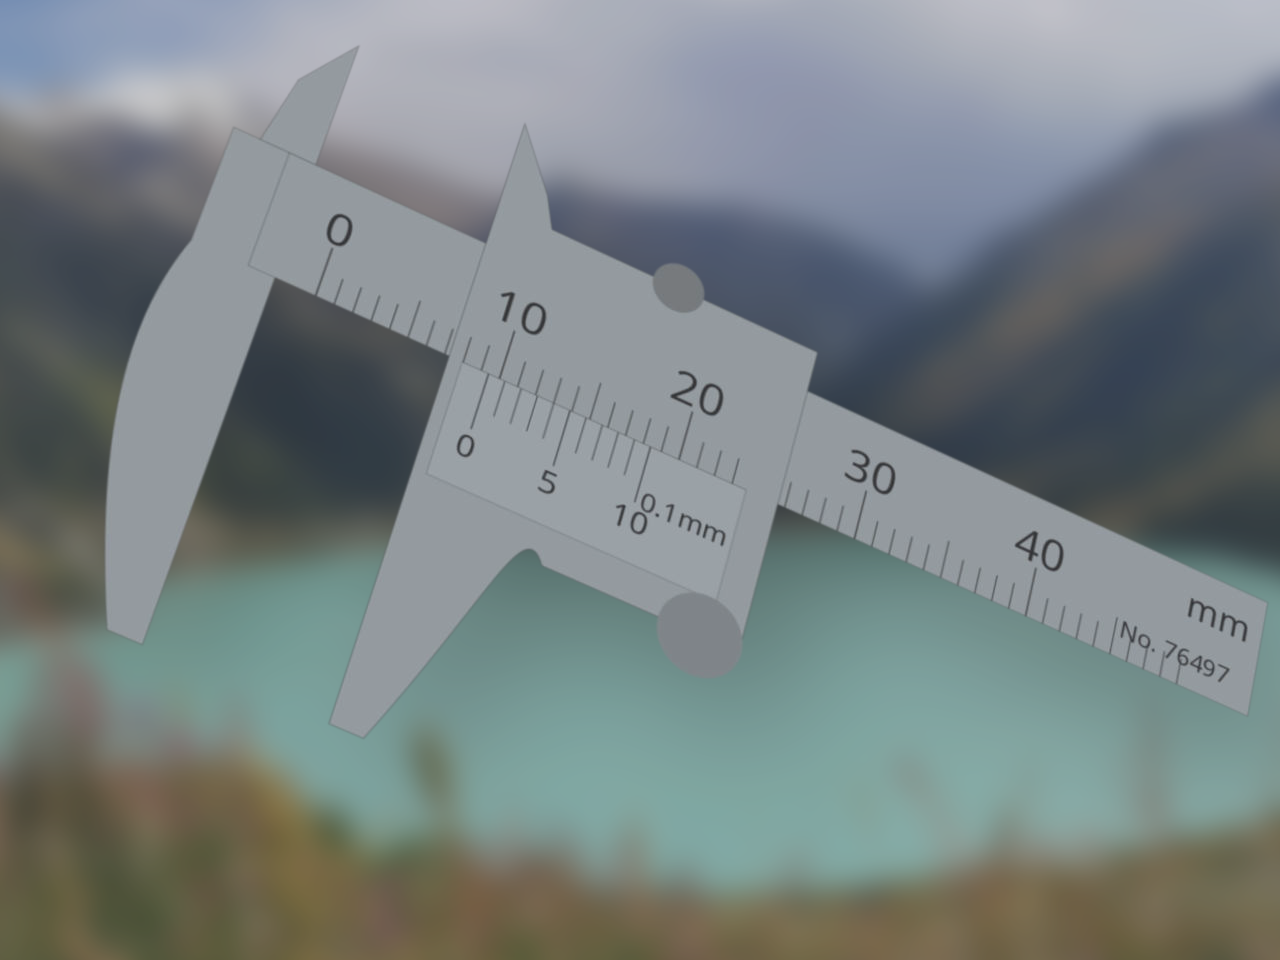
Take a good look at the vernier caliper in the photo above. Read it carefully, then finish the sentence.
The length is 9.4 mm
